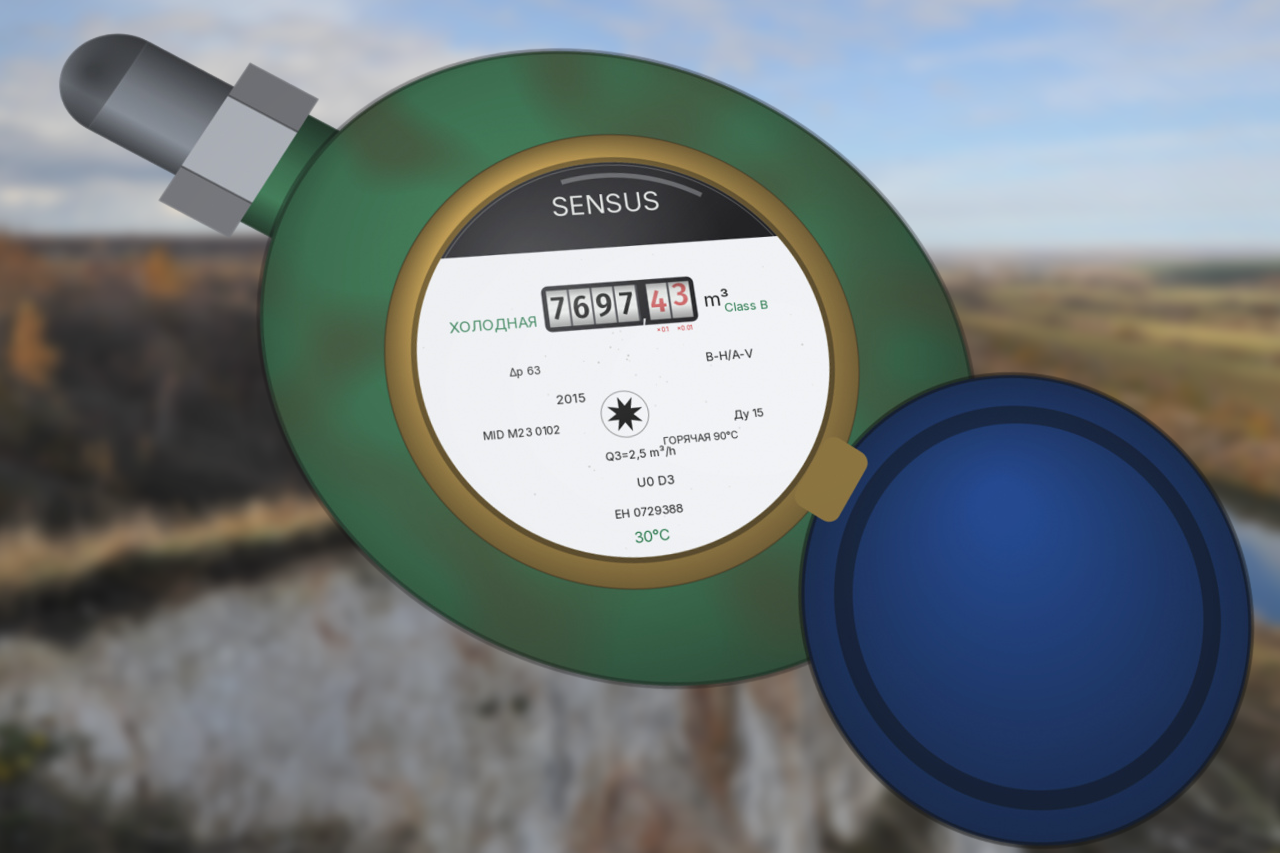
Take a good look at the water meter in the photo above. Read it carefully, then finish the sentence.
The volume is 7697.43 m³
